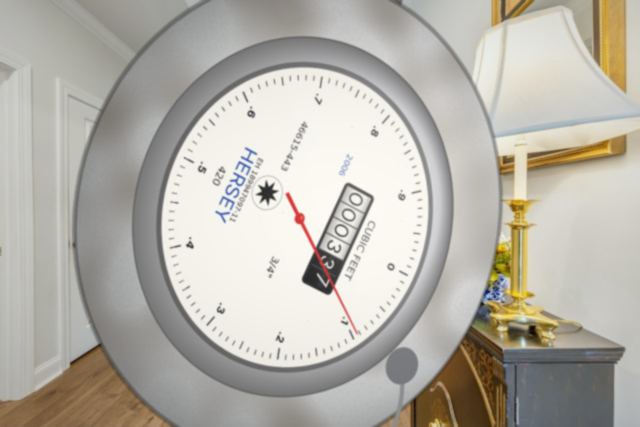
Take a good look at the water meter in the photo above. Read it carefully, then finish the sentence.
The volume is 337.09 ft³
